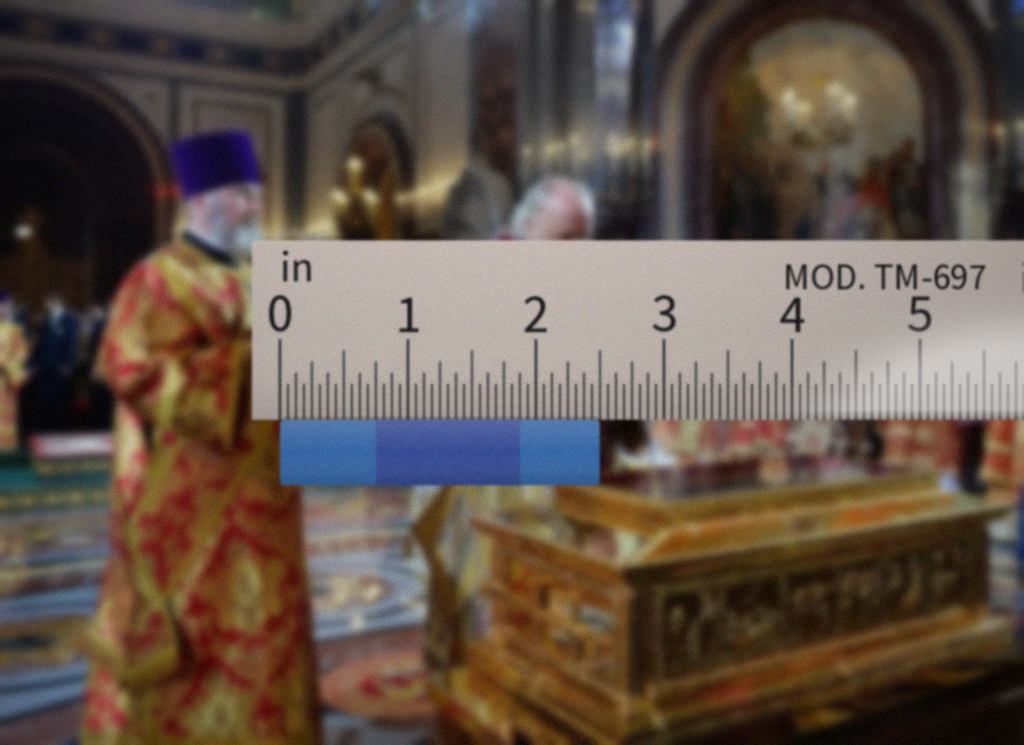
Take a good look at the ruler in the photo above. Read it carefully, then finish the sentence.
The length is 2.5 in
